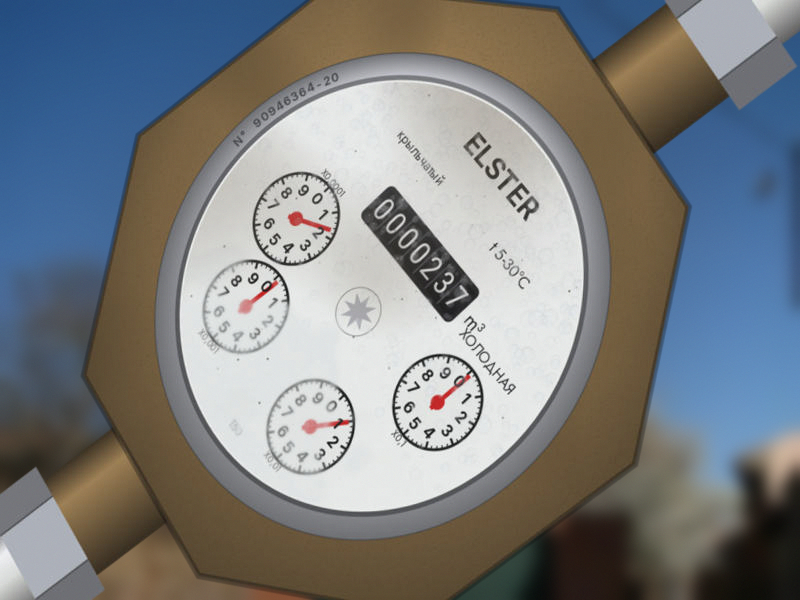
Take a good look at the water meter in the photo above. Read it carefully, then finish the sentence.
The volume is 237.0101 m³
